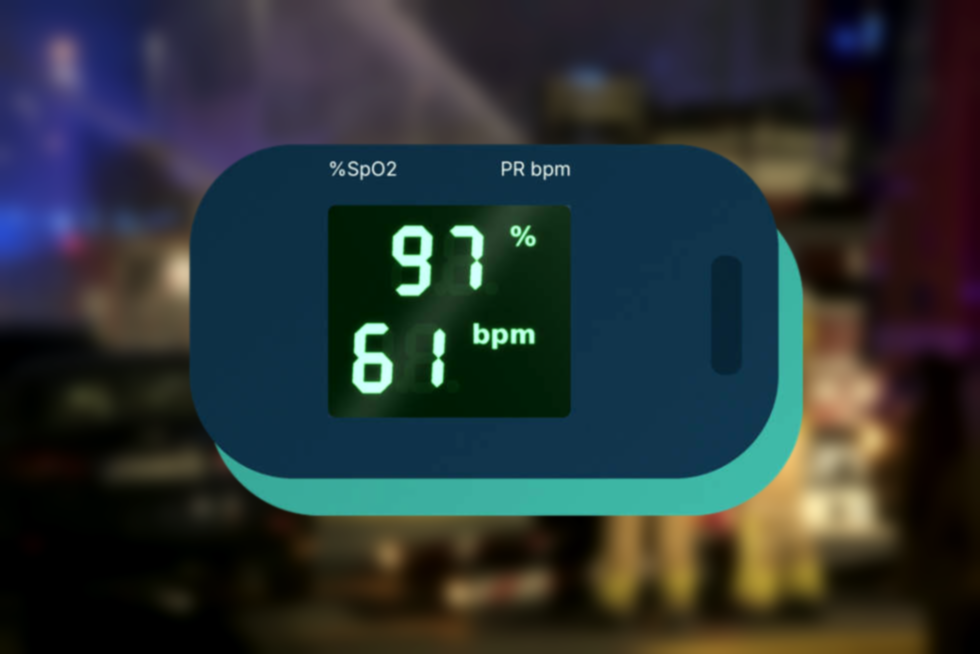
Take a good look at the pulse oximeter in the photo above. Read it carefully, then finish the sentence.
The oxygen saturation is 97 %
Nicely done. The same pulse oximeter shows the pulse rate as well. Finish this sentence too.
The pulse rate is 61 bpm
